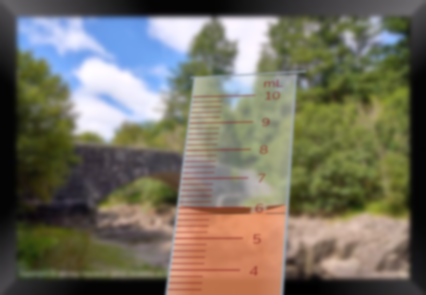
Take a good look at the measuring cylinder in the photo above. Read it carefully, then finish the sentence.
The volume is 5.8 mL
